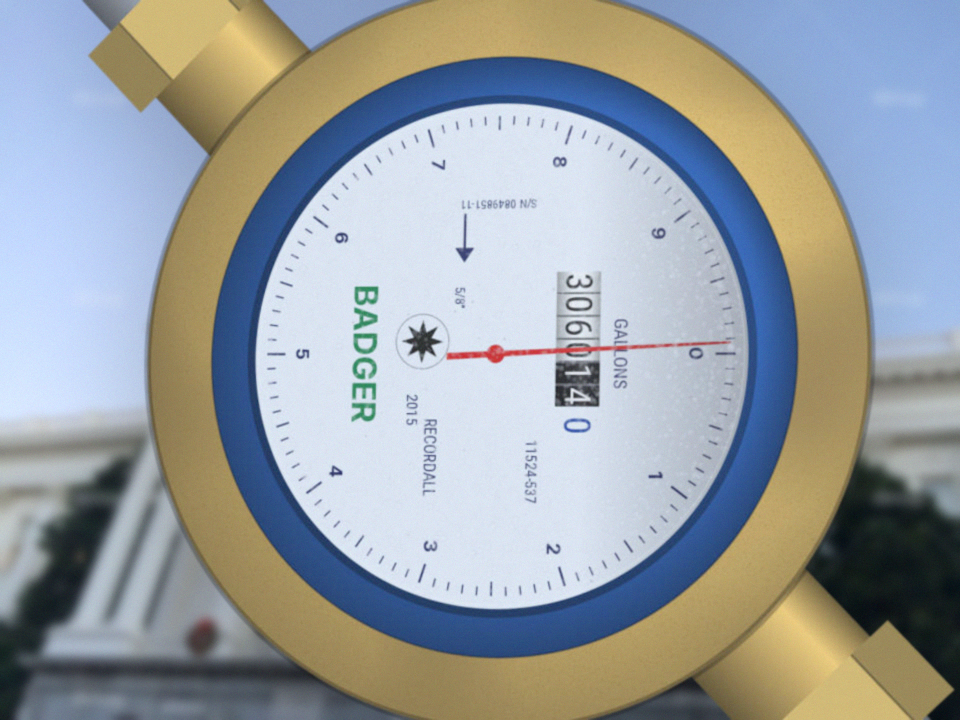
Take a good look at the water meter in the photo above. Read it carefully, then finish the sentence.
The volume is 3060139.9 gal
